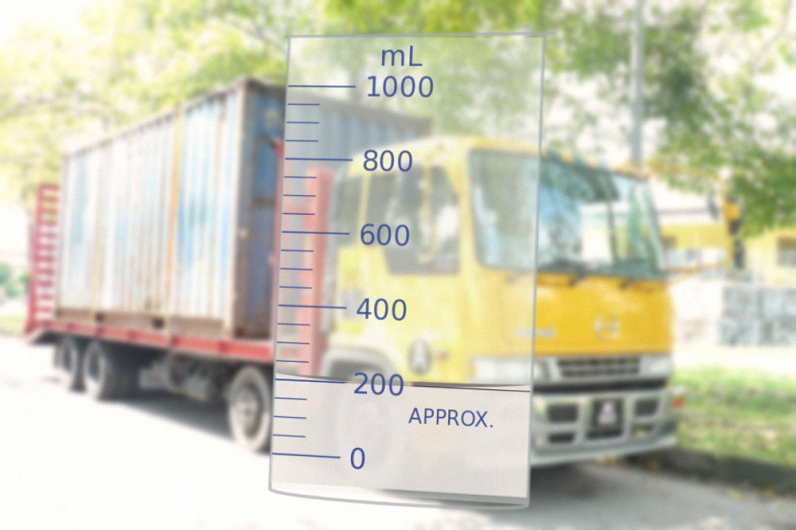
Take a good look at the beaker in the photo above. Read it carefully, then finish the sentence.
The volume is 200 mL
